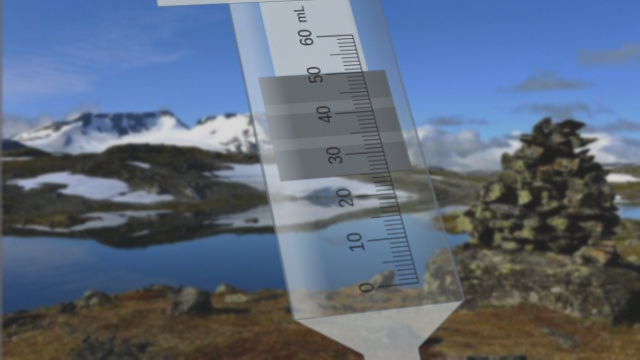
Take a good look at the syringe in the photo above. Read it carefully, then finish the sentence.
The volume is 25 mL
